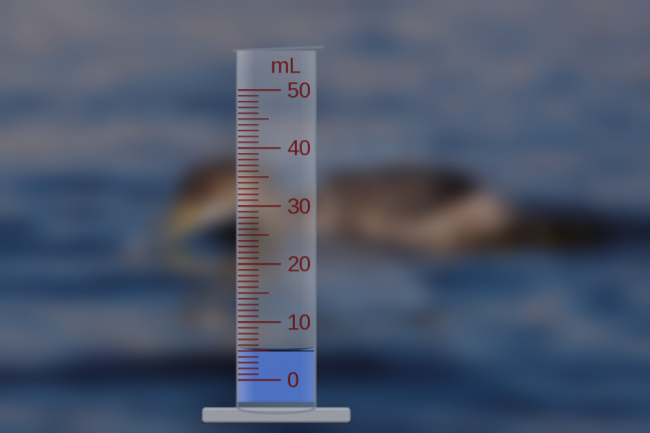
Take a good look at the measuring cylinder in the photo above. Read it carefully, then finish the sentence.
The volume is 5 mL
